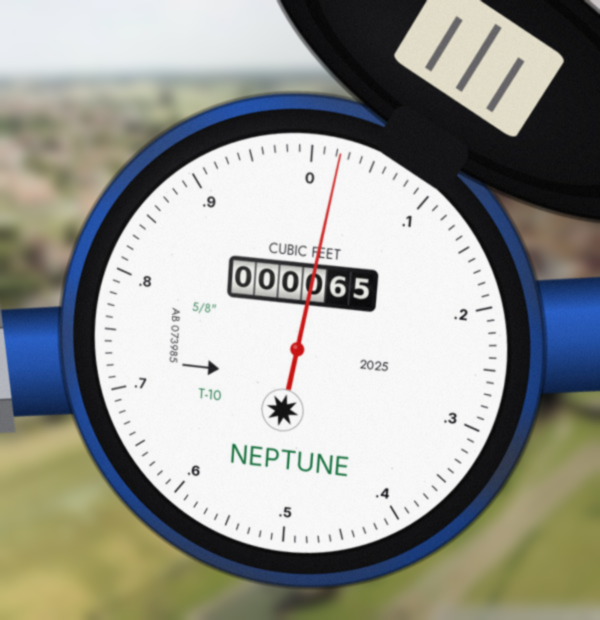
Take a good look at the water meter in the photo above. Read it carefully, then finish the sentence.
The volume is 65.02 ft³
